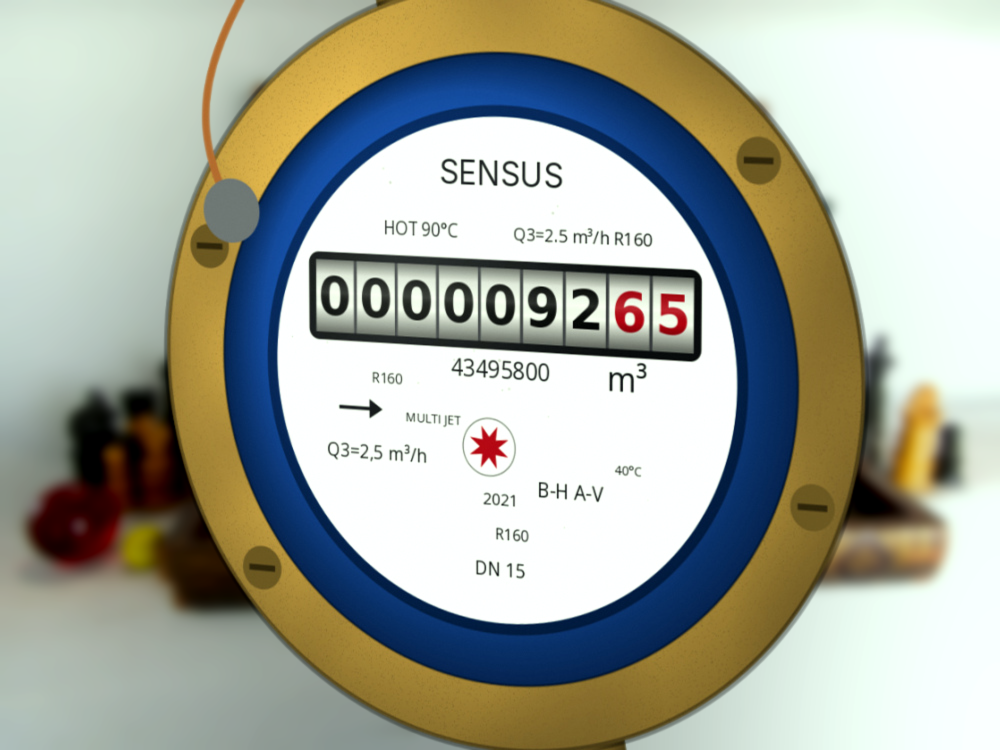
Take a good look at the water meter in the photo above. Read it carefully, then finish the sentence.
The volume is 92.65 m³
